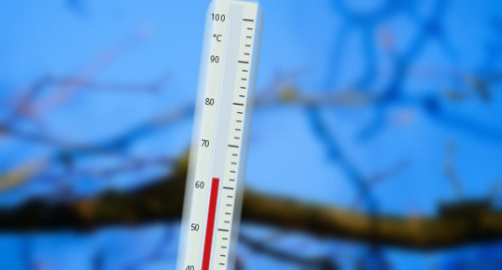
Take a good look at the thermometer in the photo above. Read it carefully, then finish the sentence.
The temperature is 62 °C
